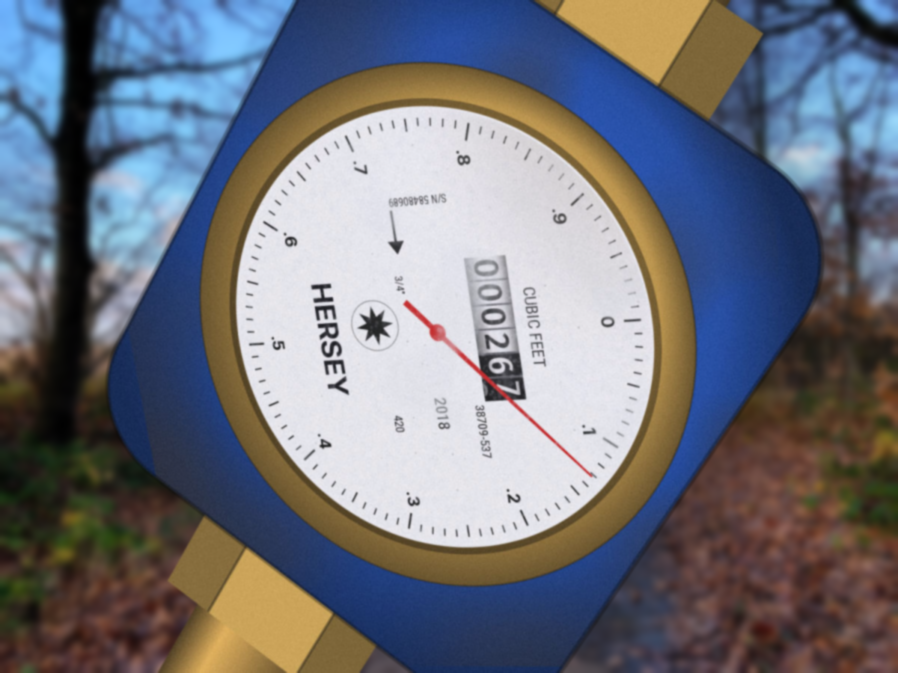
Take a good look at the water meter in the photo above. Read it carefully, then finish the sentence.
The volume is 267.13 ft³
